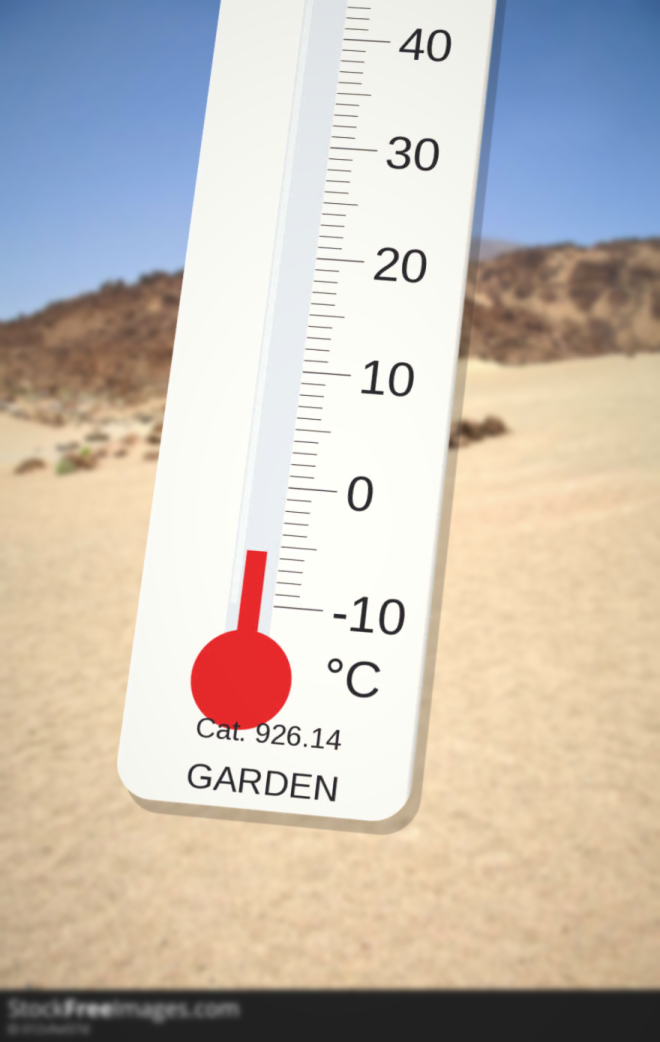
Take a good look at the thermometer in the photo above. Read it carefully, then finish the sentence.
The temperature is -5.5 °C
